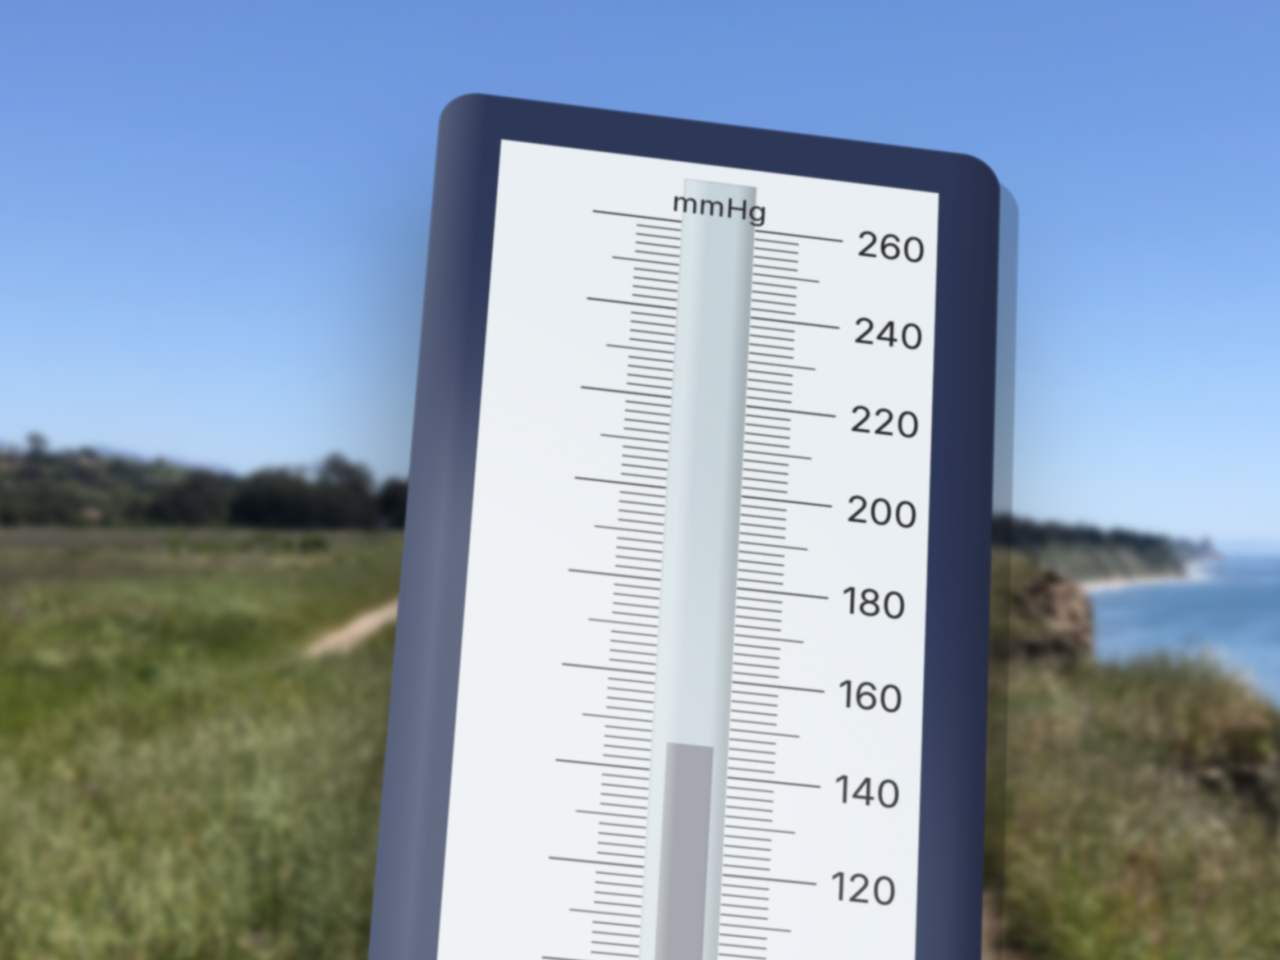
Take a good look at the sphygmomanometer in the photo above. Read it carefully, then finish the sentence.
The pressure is 146 mmHg
